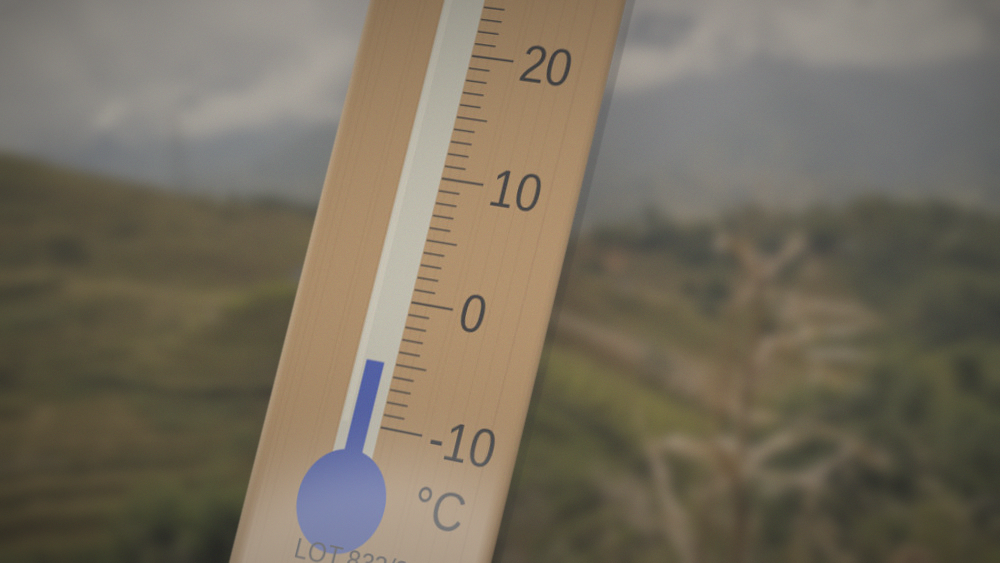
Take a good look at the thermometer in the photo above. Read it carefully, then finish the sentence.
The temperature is -5 °C
